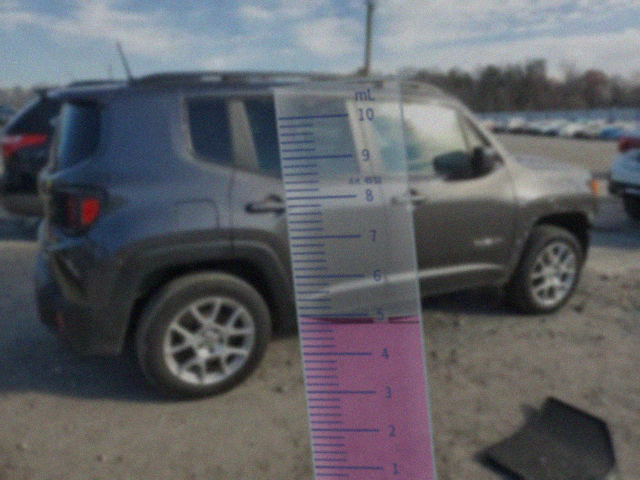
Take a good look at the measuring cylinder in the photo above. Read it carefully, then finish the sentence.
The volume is 4.8 mL
